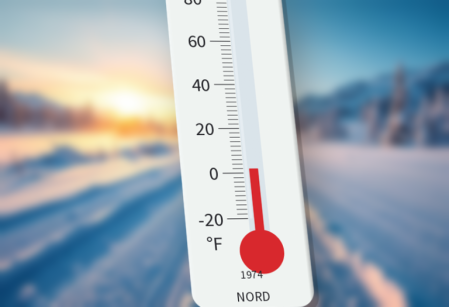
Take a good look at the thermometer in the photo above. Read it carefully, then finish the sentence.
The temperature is 2 °F
